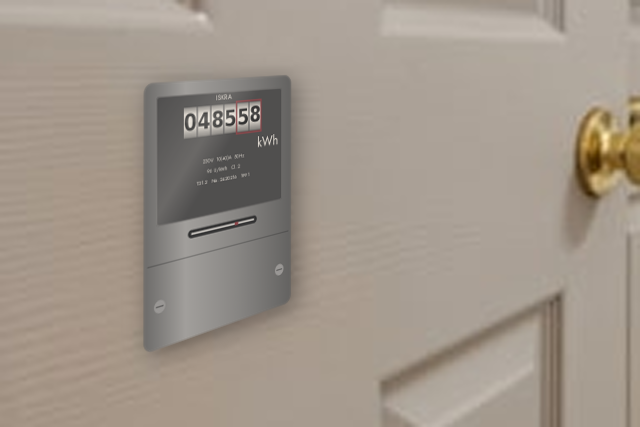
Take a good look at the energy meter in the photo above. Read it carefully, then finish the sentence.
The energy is 485.58 kWh
